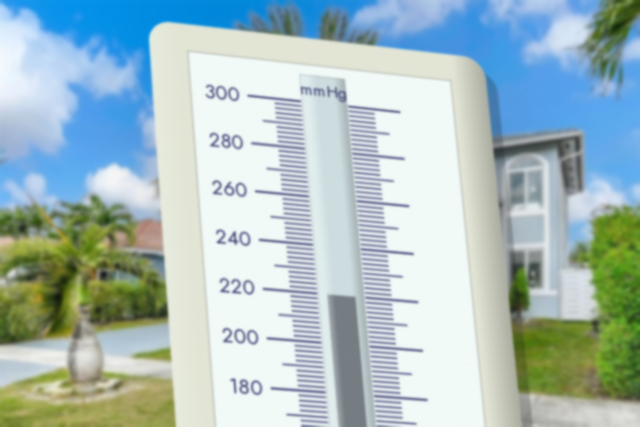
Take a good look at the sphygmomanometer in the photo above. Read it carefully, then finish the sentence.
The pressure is 220 mmHg
